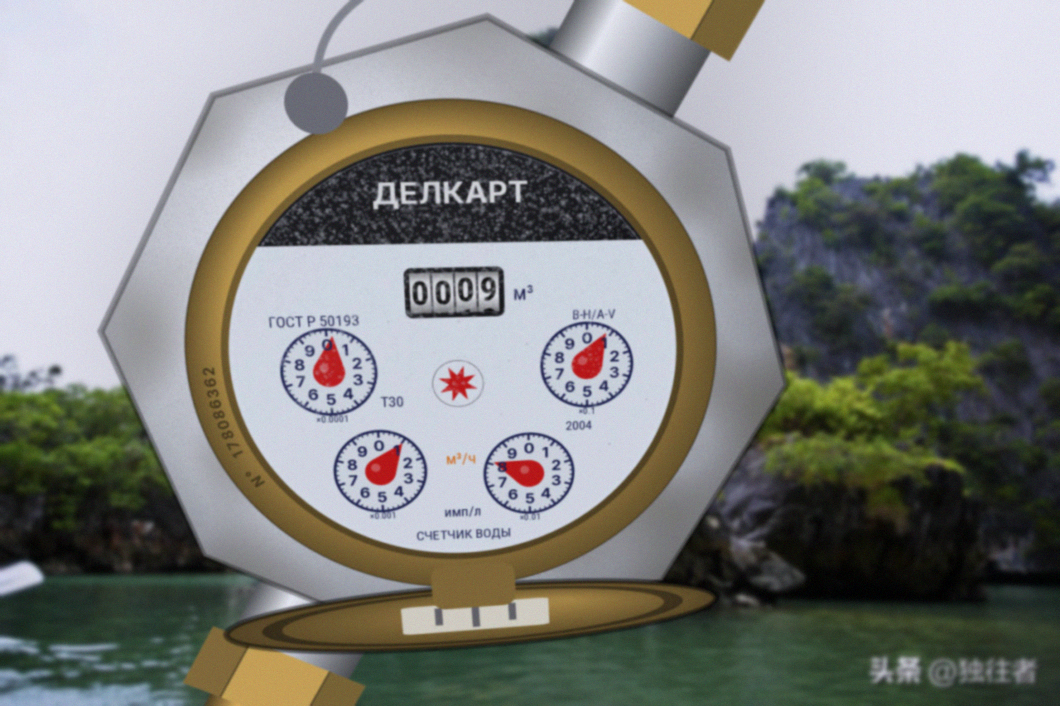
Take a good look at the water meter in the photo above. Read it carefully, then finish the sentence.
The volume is 9.0810 m³
